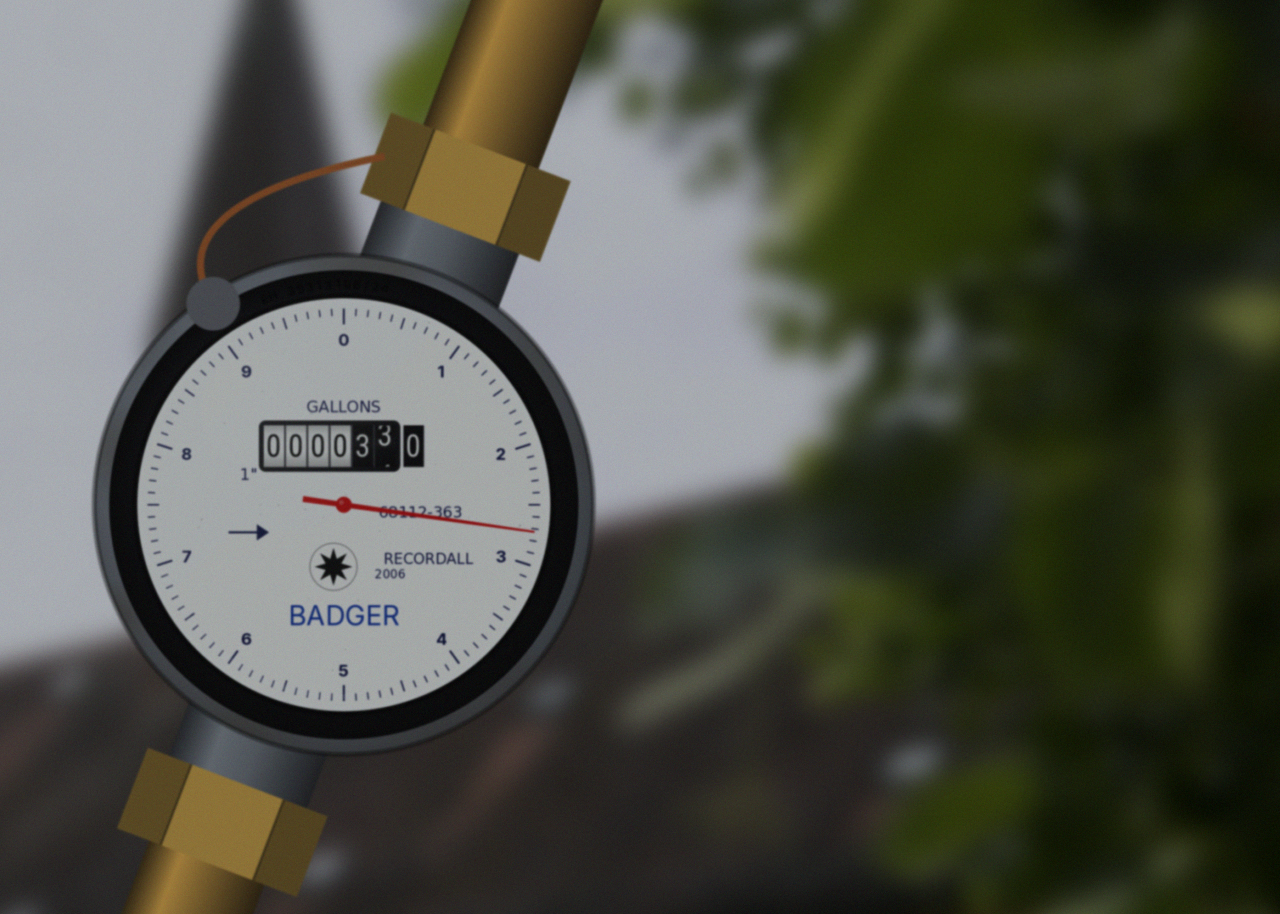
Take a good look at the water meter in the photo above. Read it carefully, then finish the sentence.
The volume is 332.7 gal
